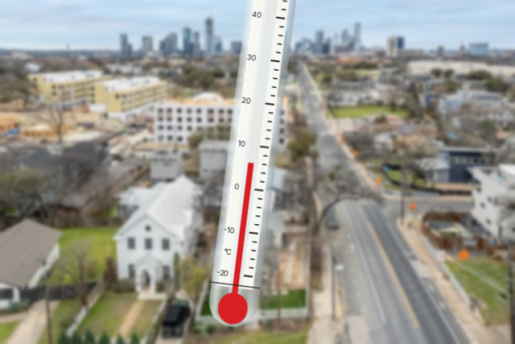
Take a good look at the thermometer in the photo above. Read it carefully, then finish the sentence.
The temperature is 6 °C
